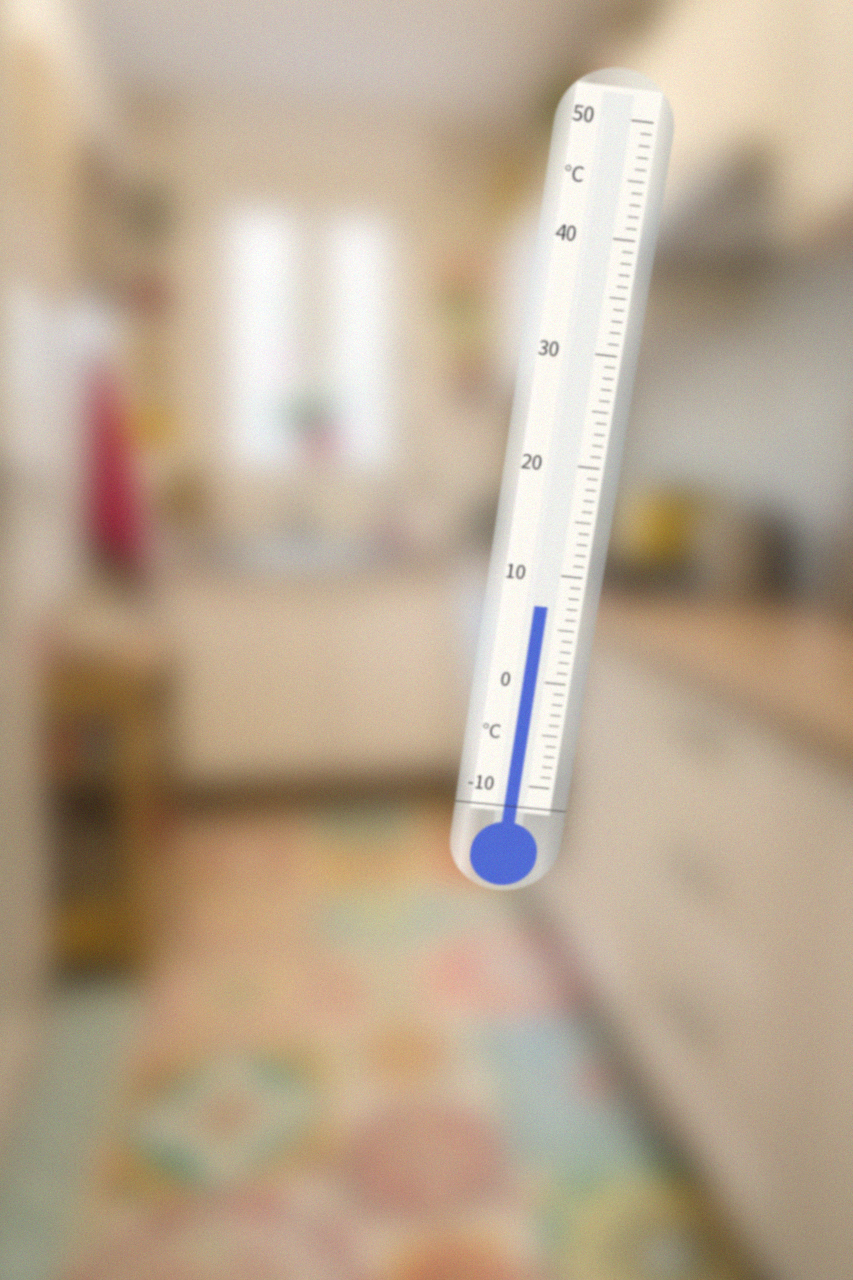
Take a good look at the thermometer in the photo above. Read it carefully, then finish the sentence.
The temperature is 7 °C
